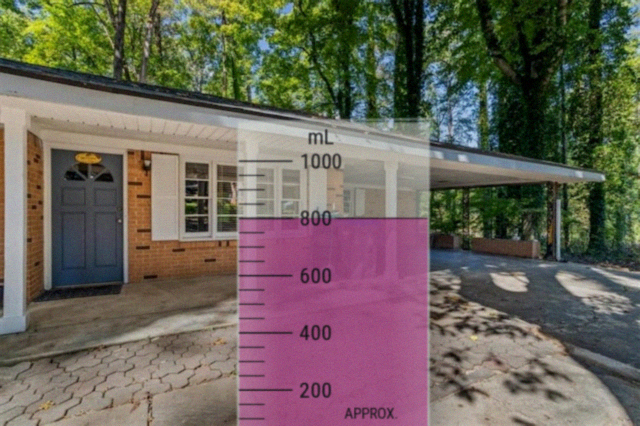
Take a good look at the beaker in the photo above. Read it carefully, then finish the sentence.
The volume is 800 mL
